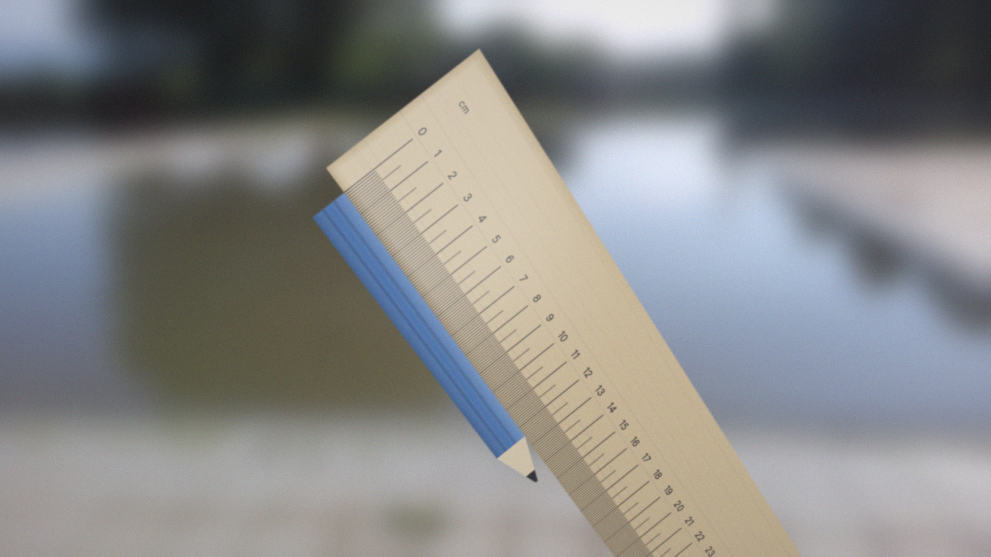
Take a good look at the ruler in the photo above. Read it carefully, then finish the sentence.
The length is 14.5 cm
